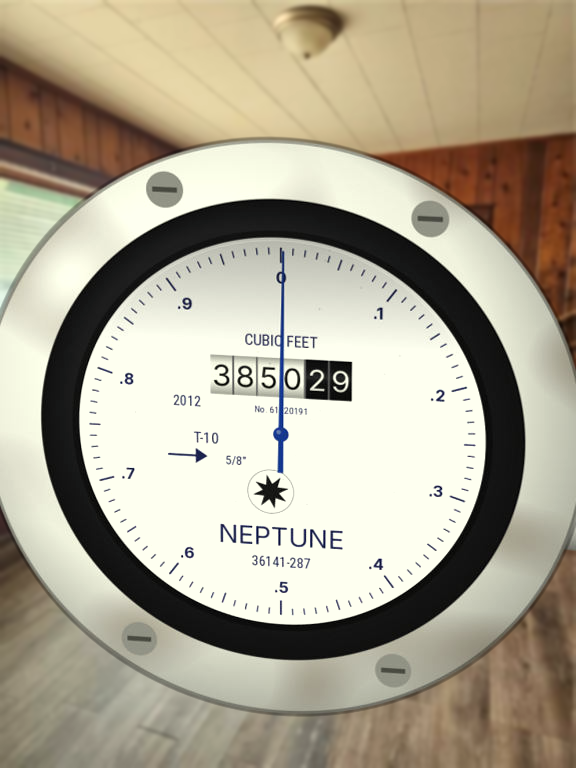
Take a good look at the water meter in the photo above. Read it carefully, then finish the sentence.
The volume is 385029.00 ft³
